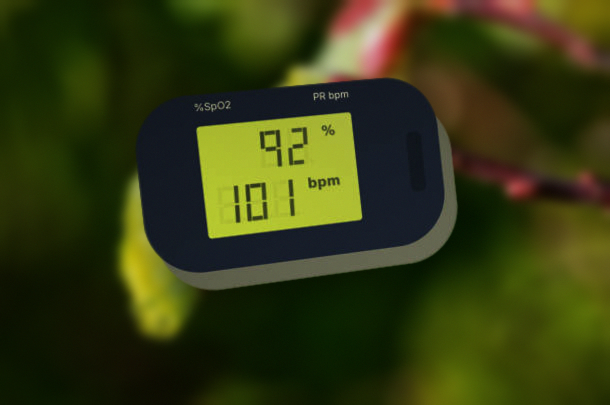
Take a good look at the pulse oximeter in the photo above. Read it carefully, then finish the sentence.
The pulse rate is 101 bpm
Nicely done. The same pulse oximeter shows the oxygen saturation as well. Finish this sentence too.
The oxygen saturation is 92 %
